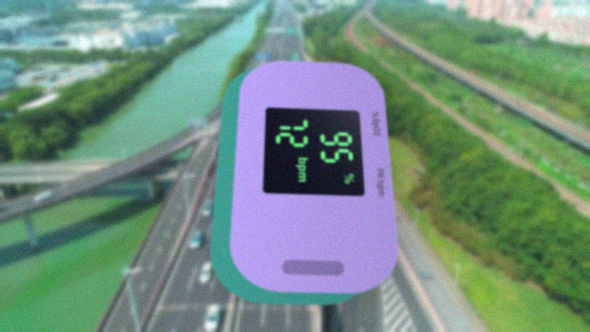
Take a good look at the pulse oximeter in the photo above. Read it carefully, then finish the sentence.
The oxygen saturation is 95 %
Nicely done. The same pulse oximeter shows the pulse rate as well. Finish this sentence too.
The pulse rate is 72 bpm
